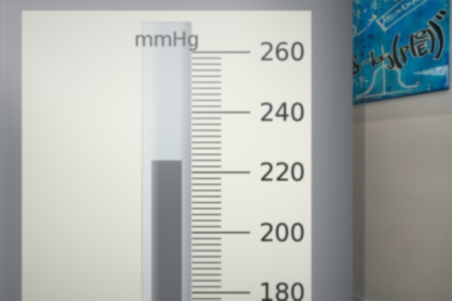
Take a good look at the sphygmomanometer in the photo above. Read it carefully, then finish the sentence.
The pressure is 224 mmHg
